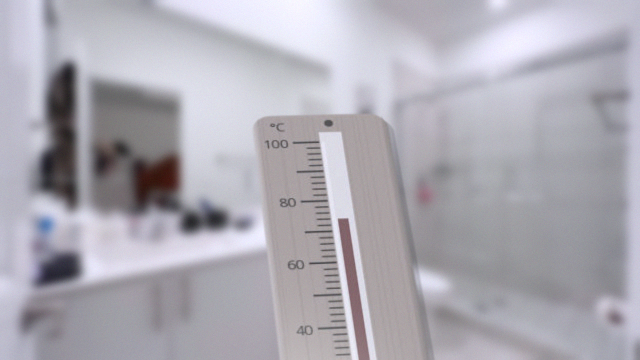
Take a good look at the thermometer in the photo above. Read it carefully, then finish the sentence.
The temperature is 74 °C
